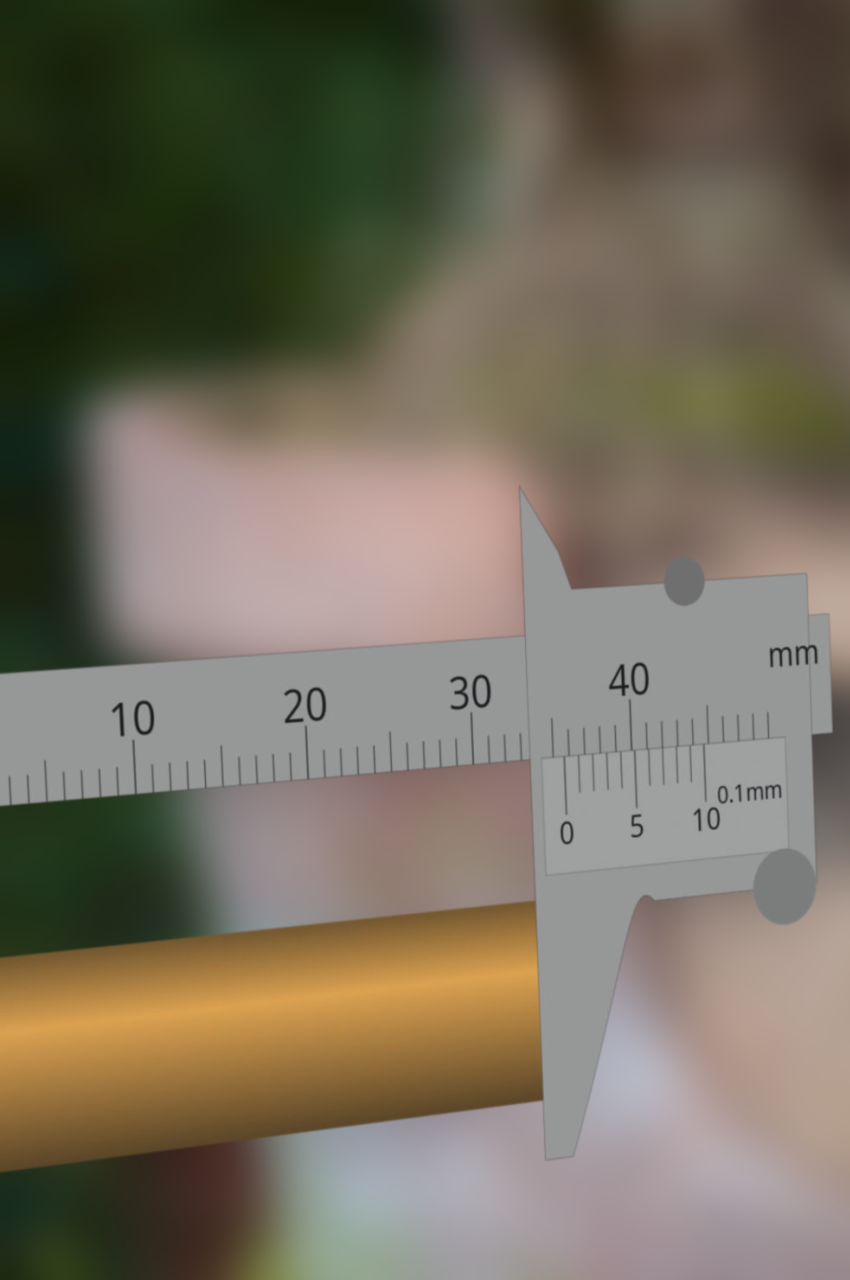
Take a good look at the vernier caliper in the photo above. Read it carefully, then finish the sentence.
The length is 35.7 mm
